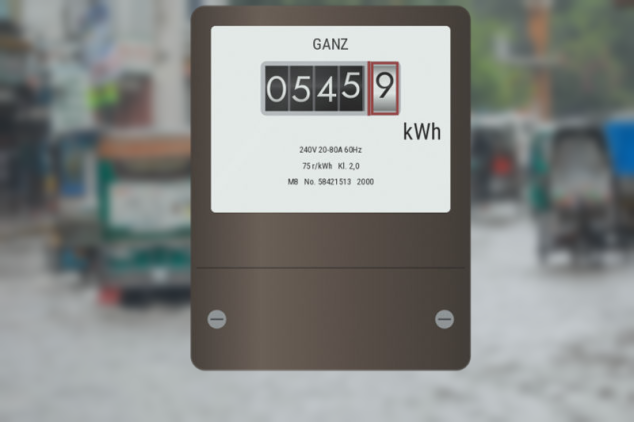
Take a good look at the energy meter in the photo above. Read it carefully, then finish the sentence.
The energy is 545.9 kWh
